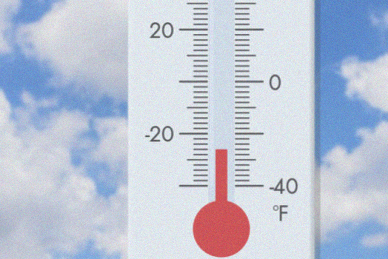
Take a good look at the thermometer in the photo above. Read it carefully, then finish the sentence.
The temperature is -26 °F
